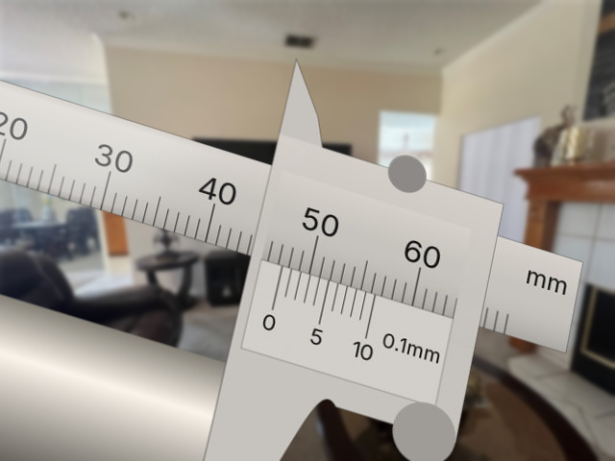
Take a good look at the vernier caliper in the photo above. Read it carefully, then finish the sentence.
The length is 47.4 mm
